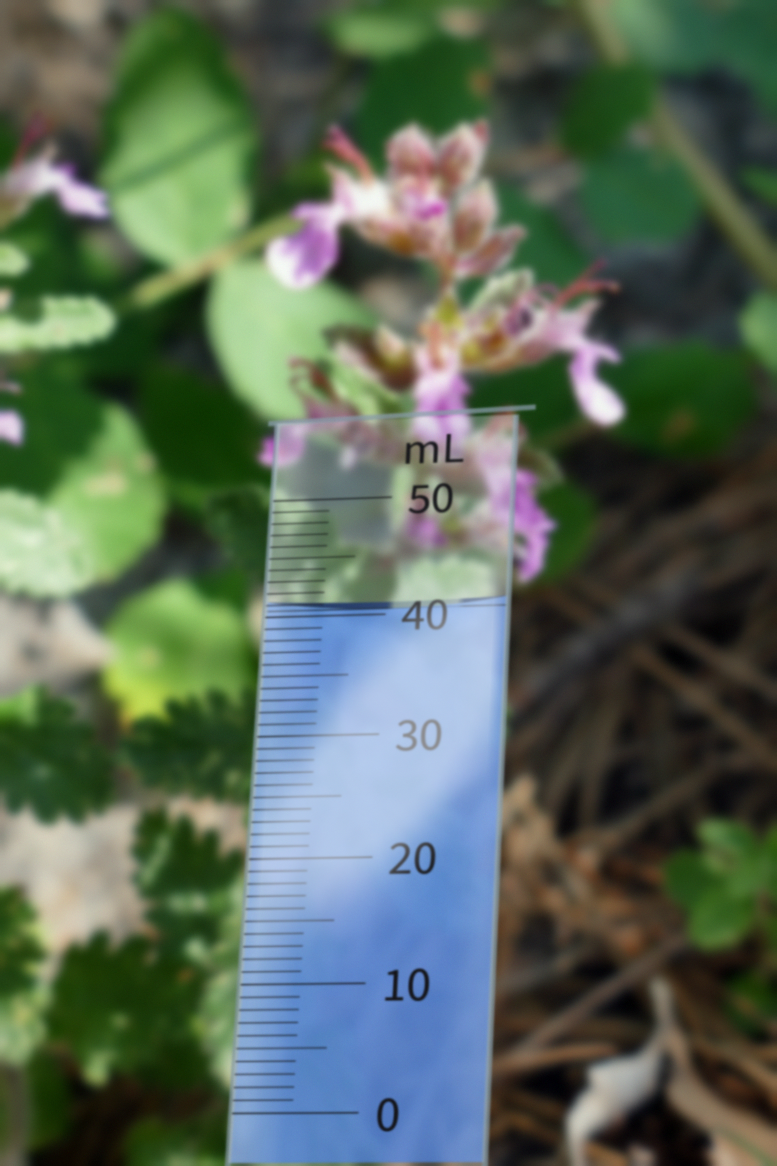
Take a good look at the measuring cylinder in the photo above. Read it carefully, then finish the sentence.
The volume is 40.5 mL
